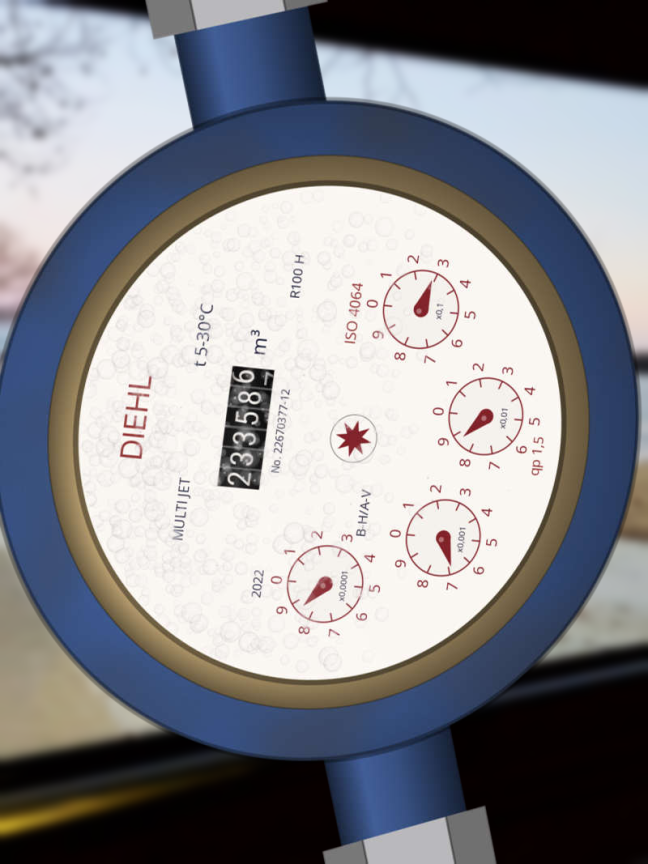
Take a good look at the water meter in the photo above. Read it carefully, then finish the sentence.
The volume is 233586.2868 m³
